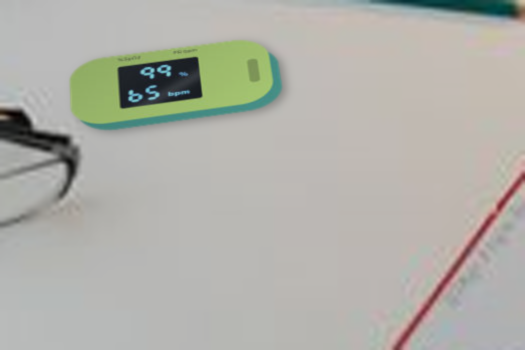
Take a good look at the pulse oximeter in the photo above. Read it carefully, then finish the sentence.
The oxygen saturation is 99 %
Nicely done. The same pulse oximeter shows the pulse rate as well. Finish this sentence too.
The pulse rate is 65 bpm
